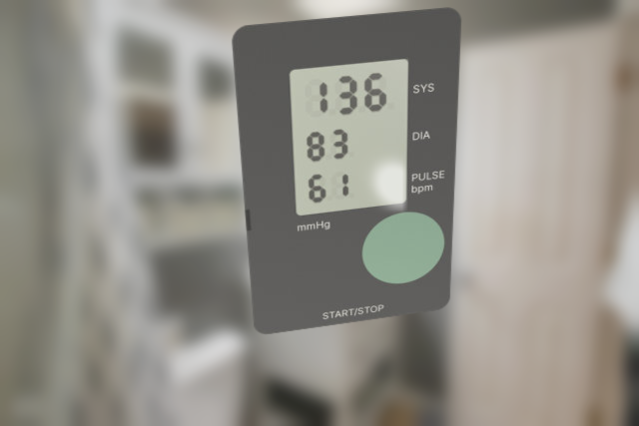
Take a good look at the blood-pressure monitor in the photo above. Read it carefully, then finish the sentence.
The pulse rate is 61 bpm
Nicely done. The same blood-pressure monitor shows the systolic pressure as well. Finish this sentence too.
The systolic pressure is 136 mmHg
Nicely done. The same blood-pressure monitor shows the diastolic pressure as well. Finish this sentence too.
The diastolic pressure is 83 mmHg
